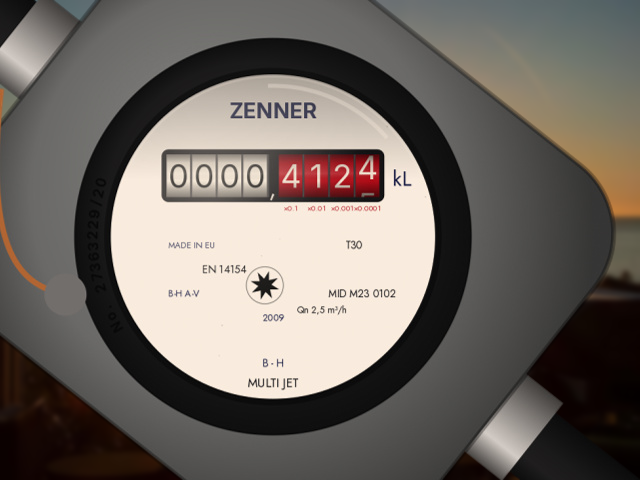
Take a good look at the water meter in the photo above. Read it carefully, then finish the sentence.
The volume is 0.4124 kL
